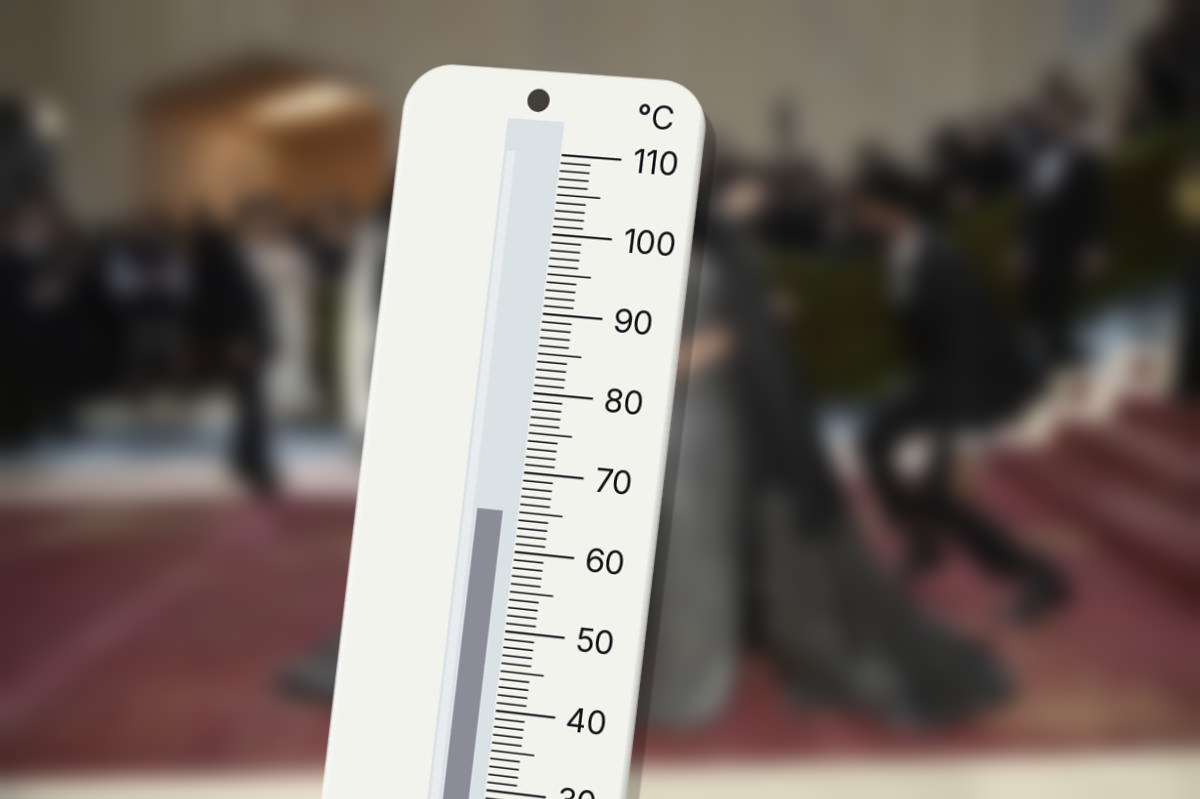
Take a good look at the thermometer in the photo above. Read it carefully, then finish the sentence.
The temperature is 65 °C
